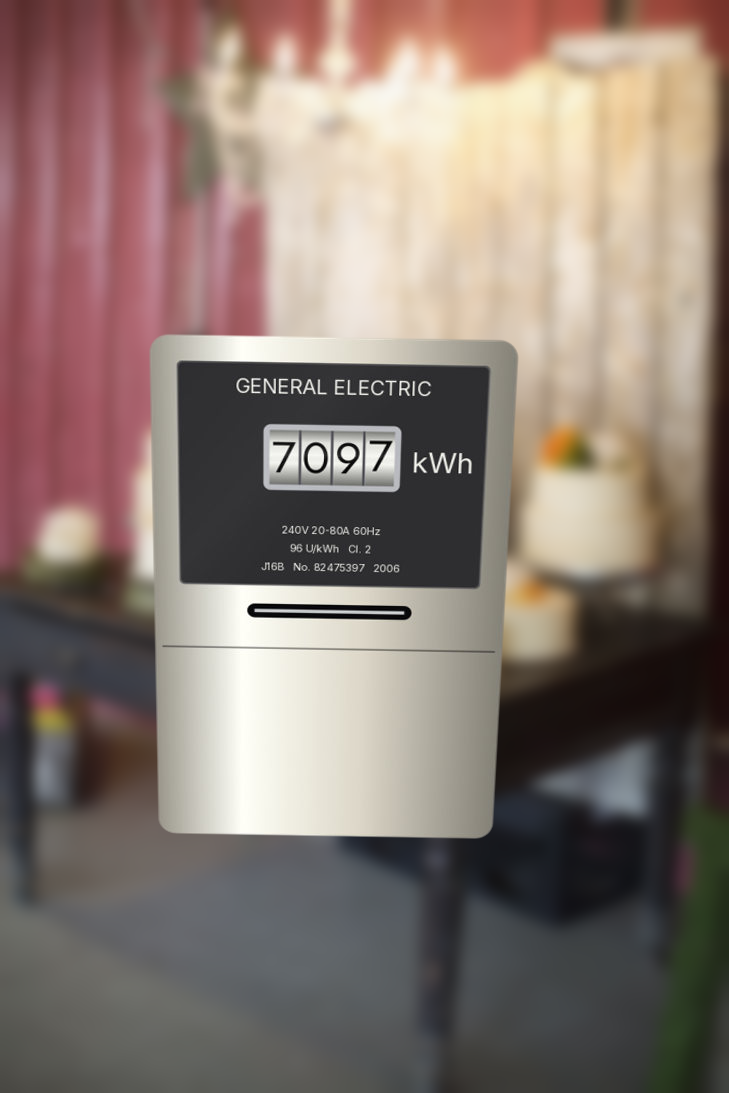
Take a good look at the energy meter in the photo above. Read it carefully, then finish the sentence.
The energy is 7097 kWh
